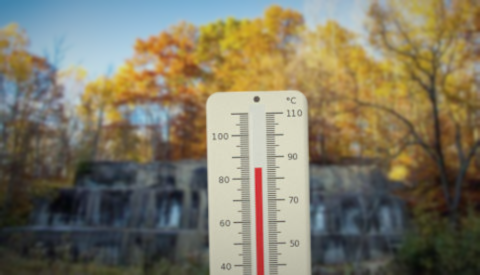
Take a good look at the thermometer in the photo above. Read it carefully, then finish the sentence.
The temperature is 85 °C
